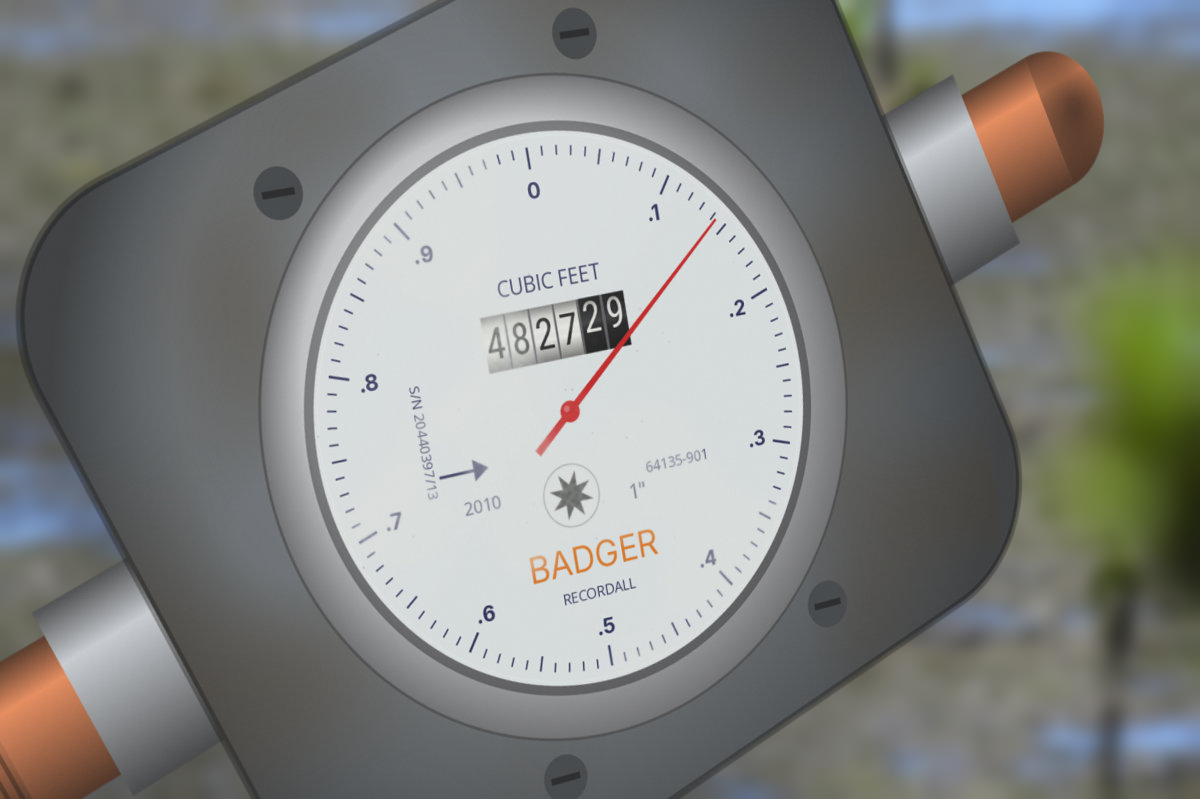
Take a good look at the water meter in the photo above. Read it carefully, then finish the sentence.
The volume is 482729.14 ft³
